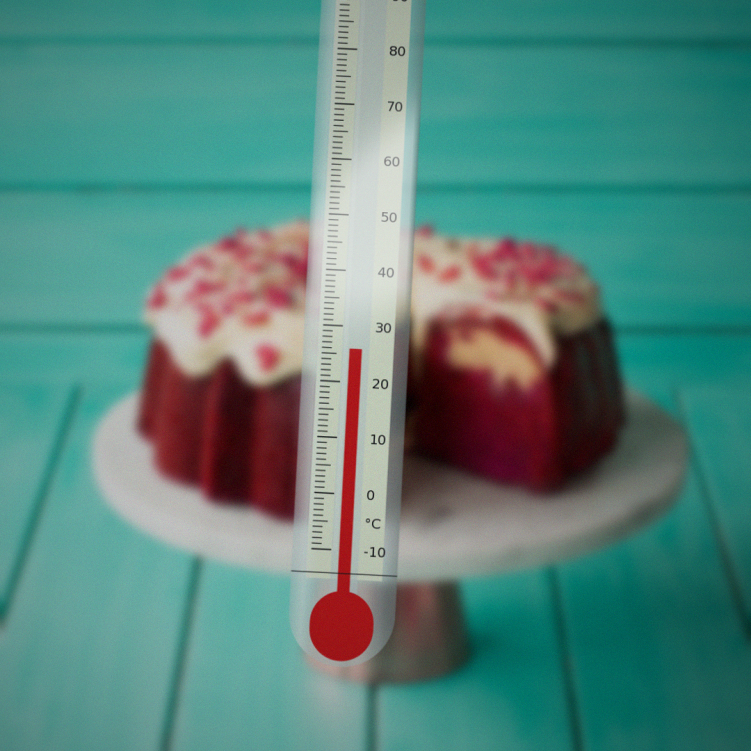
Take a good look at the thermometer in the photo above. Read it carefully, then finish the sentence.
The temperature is 26 °C
